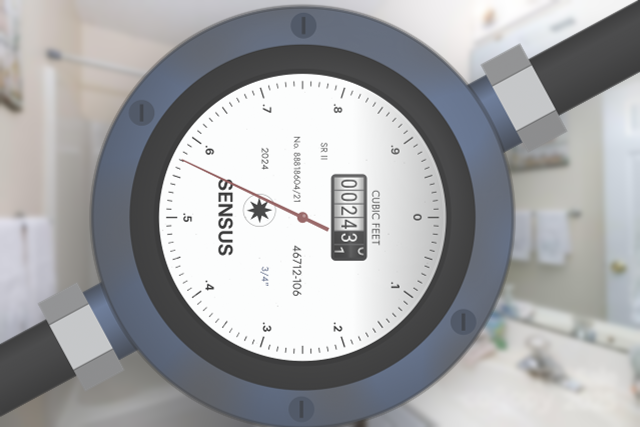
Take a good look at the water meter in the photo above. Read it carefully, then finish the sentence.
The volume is 2430.57 ft³
